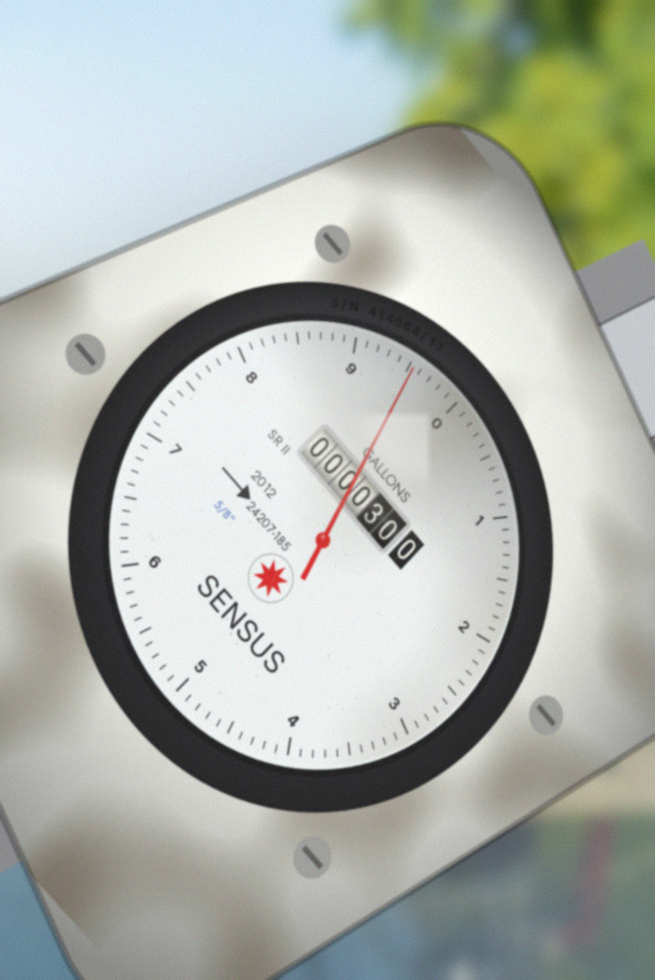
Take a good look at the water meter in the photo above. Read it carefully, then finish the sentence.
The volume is 299.5 gal
